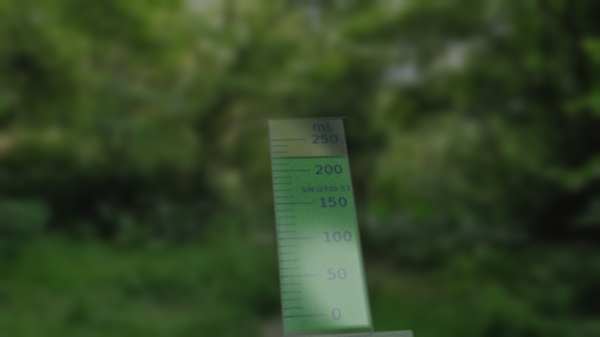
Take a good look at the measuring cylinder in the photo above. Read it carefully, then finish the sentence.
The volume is 220 mL
